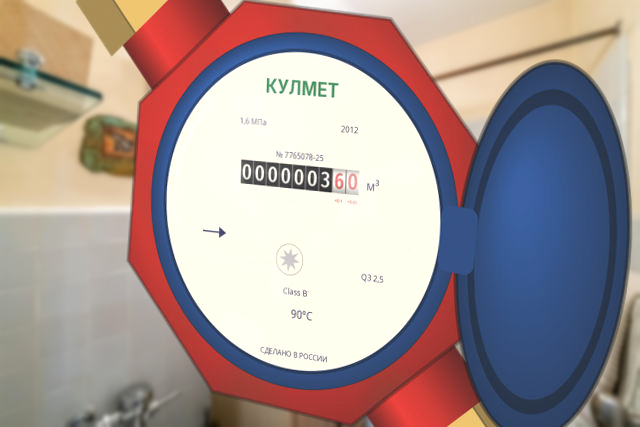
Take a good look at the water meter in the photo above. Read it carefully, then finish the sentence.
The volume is 3.60 m³
